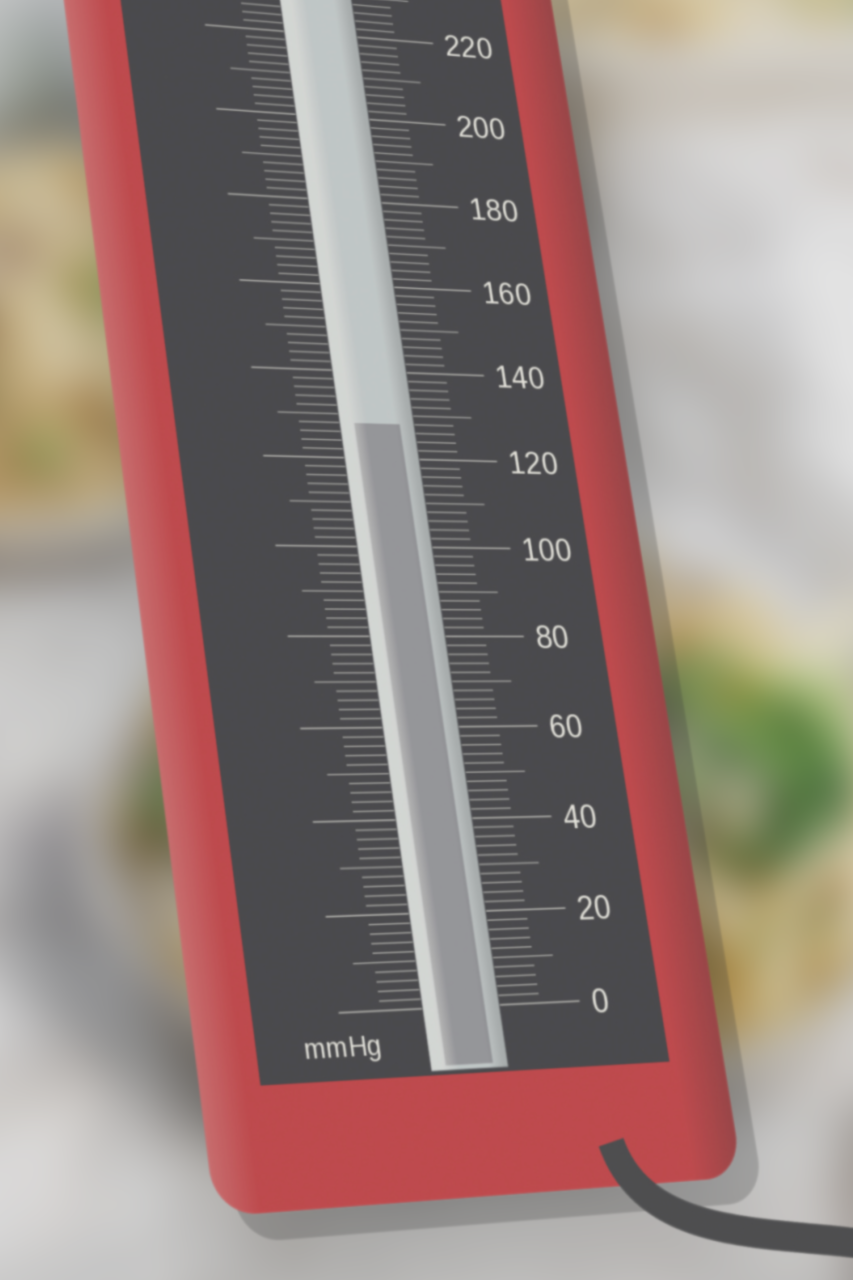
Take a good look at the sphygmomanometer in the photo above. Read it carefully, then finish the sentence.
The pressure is 128 mmHg
